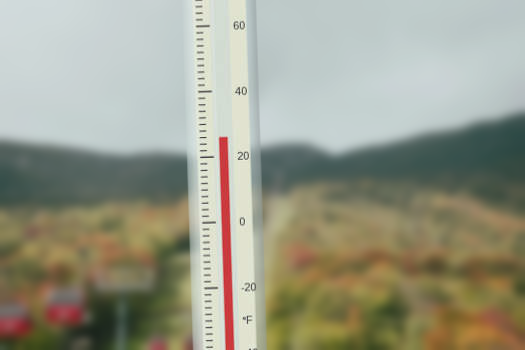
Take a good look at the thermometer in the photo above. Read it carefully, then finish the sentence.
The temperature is 26 °F
